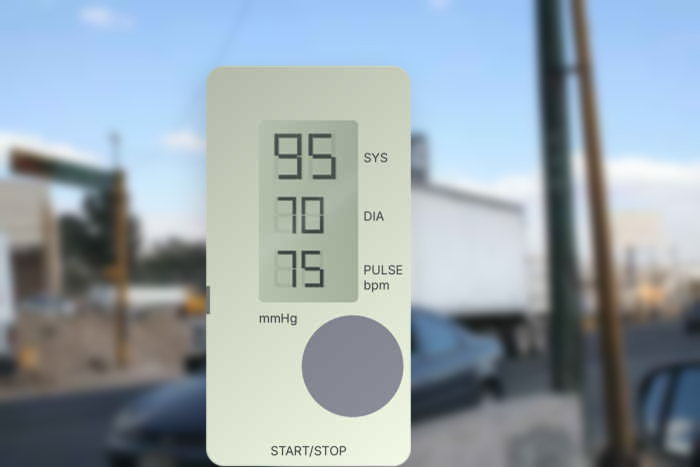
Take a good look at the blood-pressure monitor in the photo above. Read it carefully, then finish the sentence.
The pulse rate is 75 bpm
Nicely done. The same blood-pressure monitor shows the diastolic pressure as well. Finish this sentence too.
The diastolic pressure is 70 mmHg
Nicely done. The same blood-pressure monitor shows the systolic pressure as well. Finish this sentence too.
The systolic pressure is 95 mmHg
